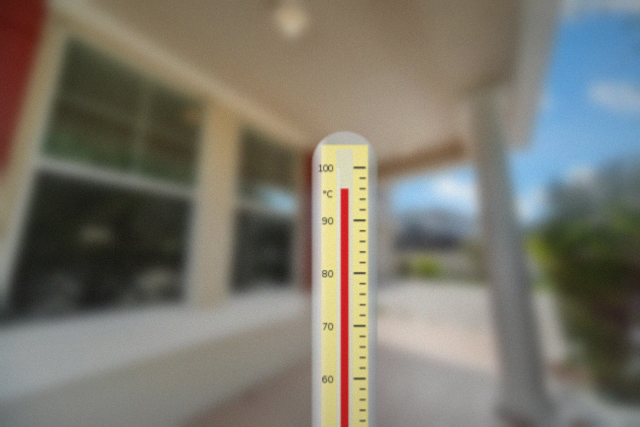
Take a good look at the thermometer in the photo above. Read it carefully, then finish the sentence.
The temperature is 96 °C
